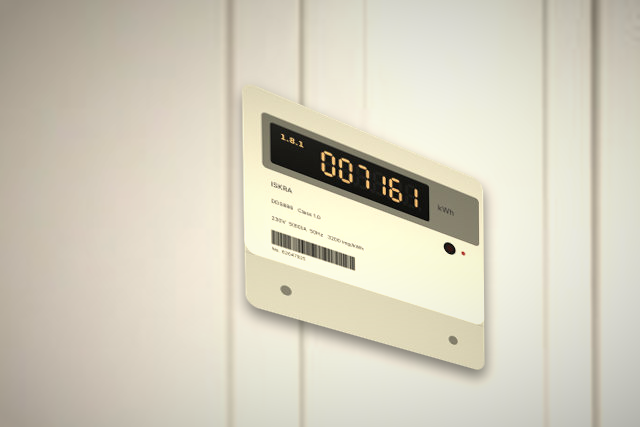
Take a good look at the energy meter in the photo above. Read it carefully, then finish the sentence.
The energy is 7161 kWh
